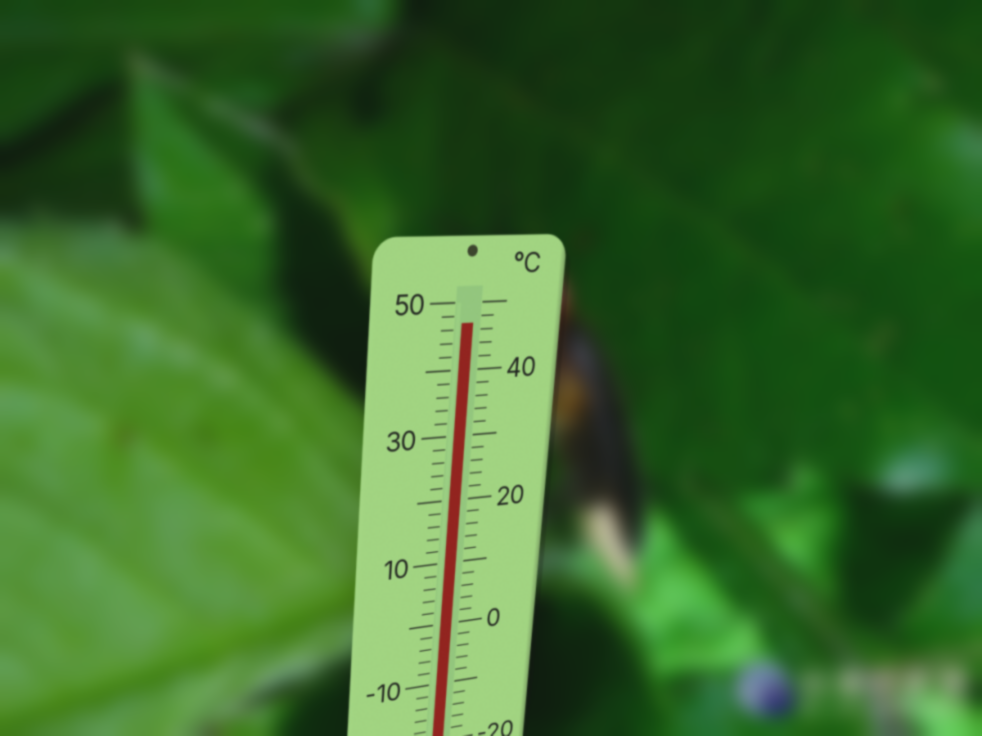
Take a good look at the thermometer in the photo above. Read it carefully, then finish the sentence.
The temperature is 47 °C
